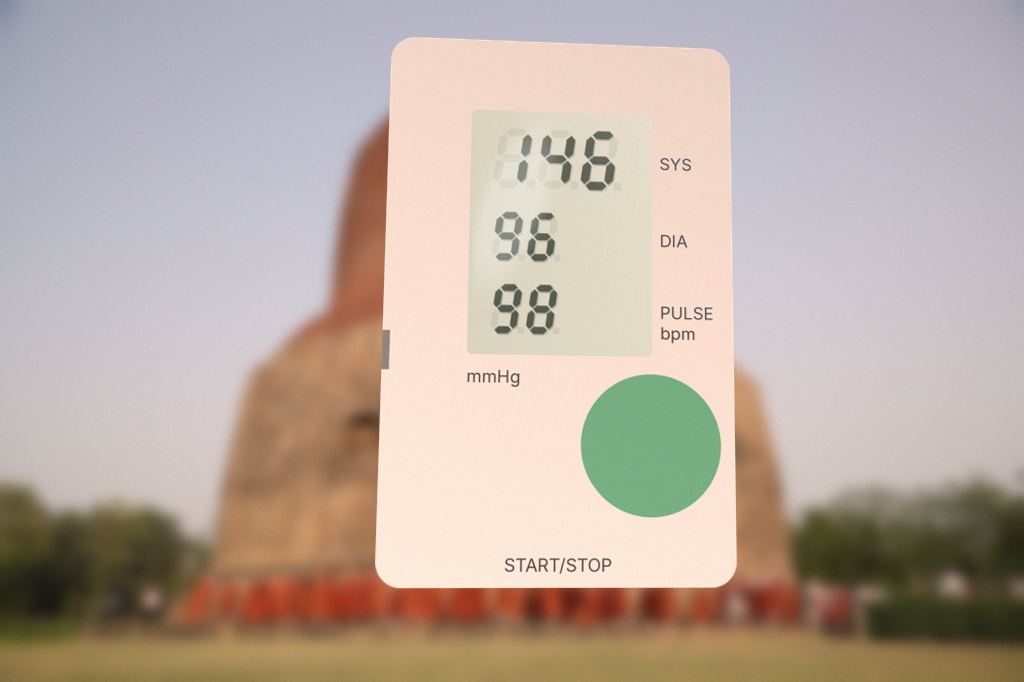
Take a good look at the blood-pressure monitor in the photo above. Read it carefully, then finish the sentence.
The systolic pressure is 146 mmHg
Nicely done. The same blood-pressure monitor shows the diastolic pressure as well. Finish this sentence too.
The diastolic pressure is 96 mmHg
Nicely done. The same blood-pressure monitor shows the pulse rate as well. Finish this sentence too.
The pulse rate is 98 bpm
